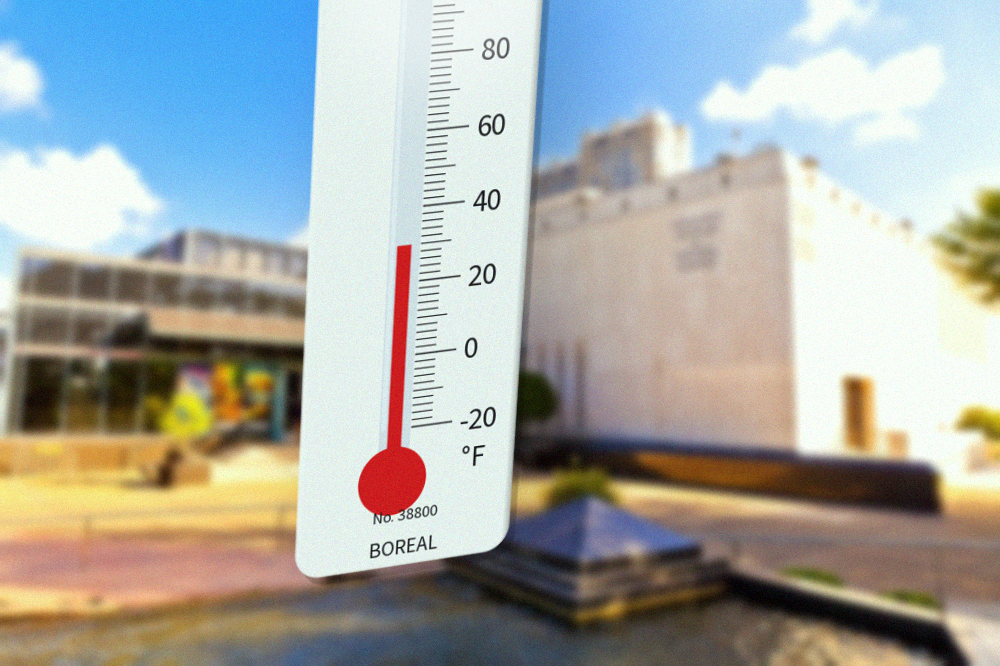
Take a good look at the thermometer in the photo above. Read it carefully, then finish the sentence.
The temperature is 30 °F
